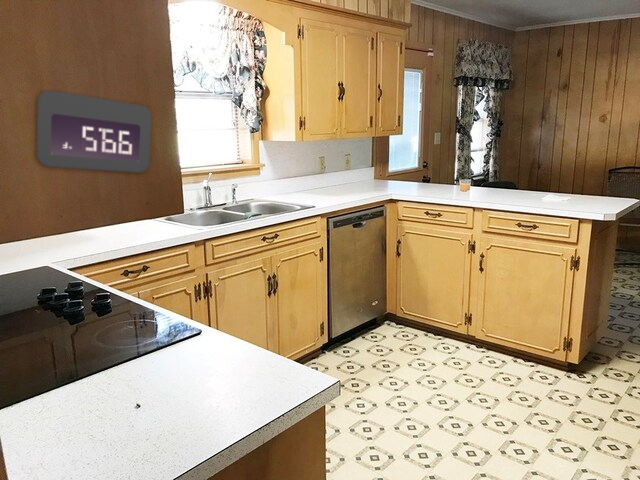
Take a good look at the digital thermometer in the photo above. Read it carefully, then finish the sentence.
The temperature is 99.5 °F
